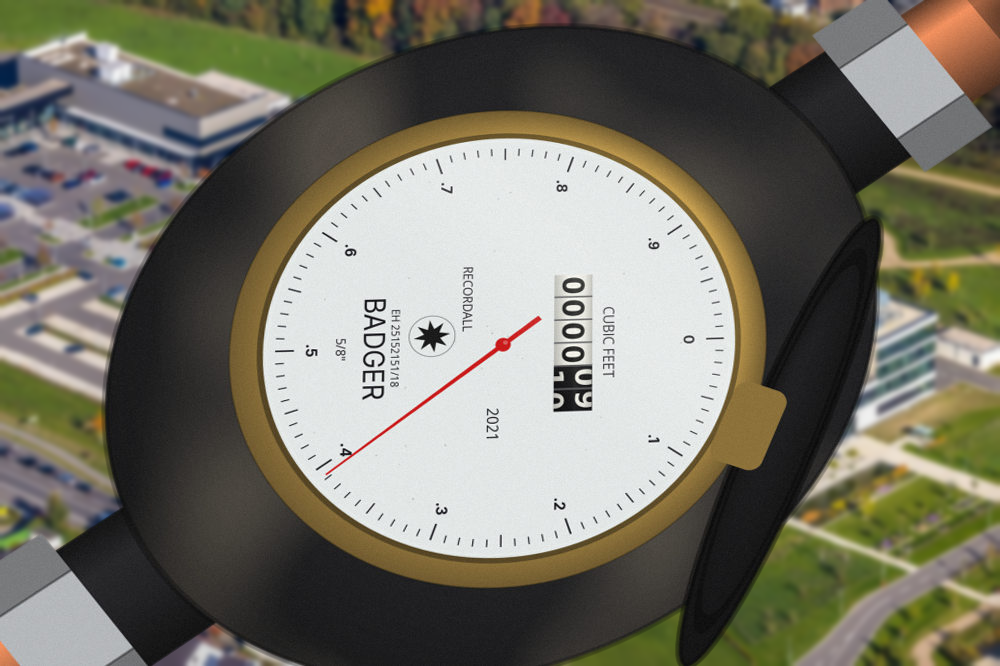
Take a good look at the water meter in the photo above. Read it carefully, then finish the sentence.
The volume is 9.39 ft³
